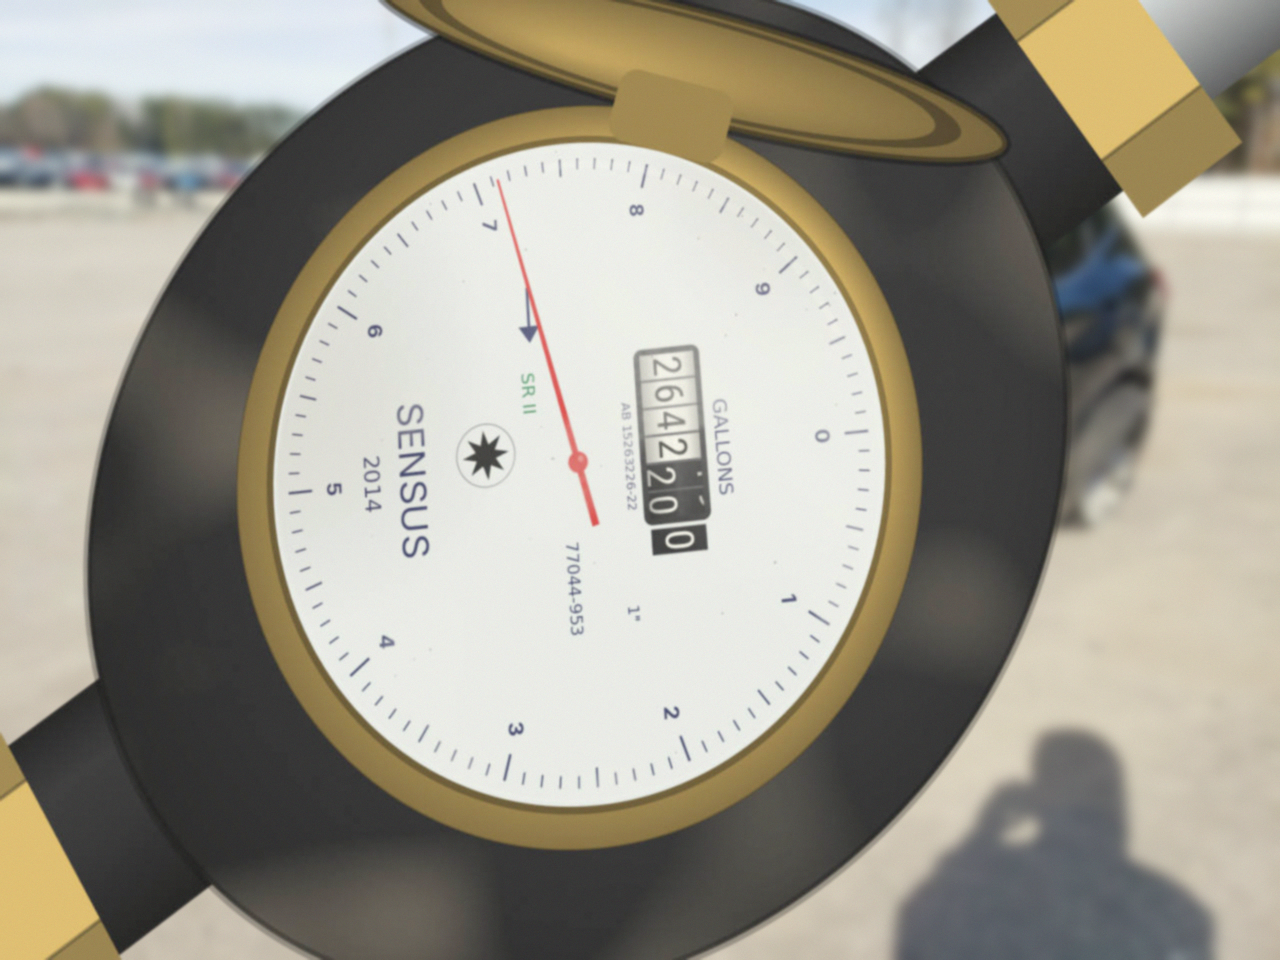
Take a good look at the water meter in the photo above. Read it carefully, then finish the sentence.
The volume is 2642197.1 gal
